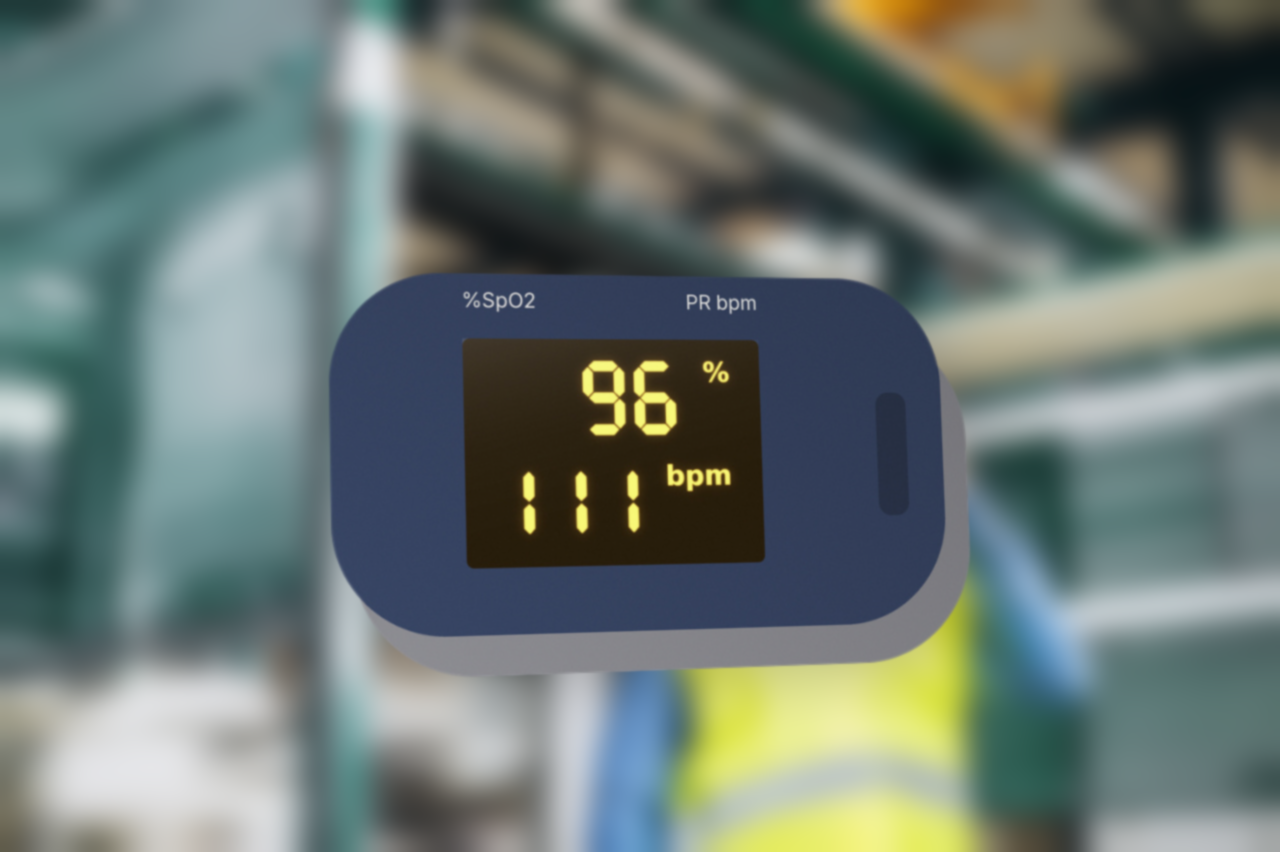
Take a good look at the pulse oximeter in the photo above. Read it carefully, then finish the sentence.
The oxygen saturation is 96 %
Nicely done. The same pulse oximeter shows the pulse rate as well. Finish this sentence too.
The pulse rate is 111 bpm
